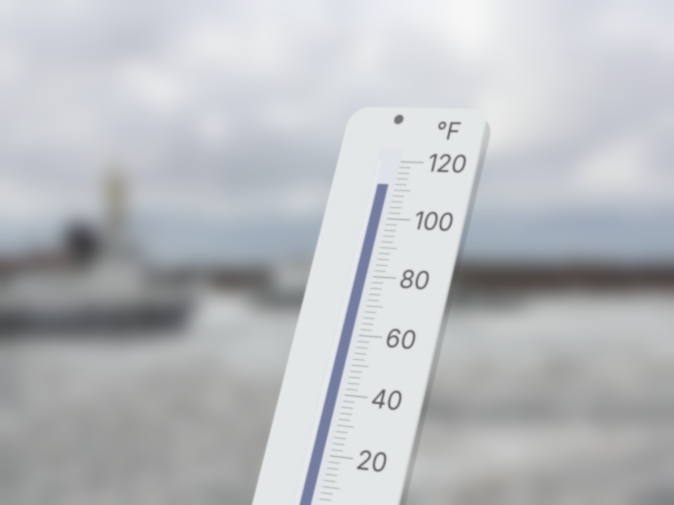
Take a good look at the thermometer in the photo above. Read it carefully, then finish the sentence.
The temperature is 112 °F
